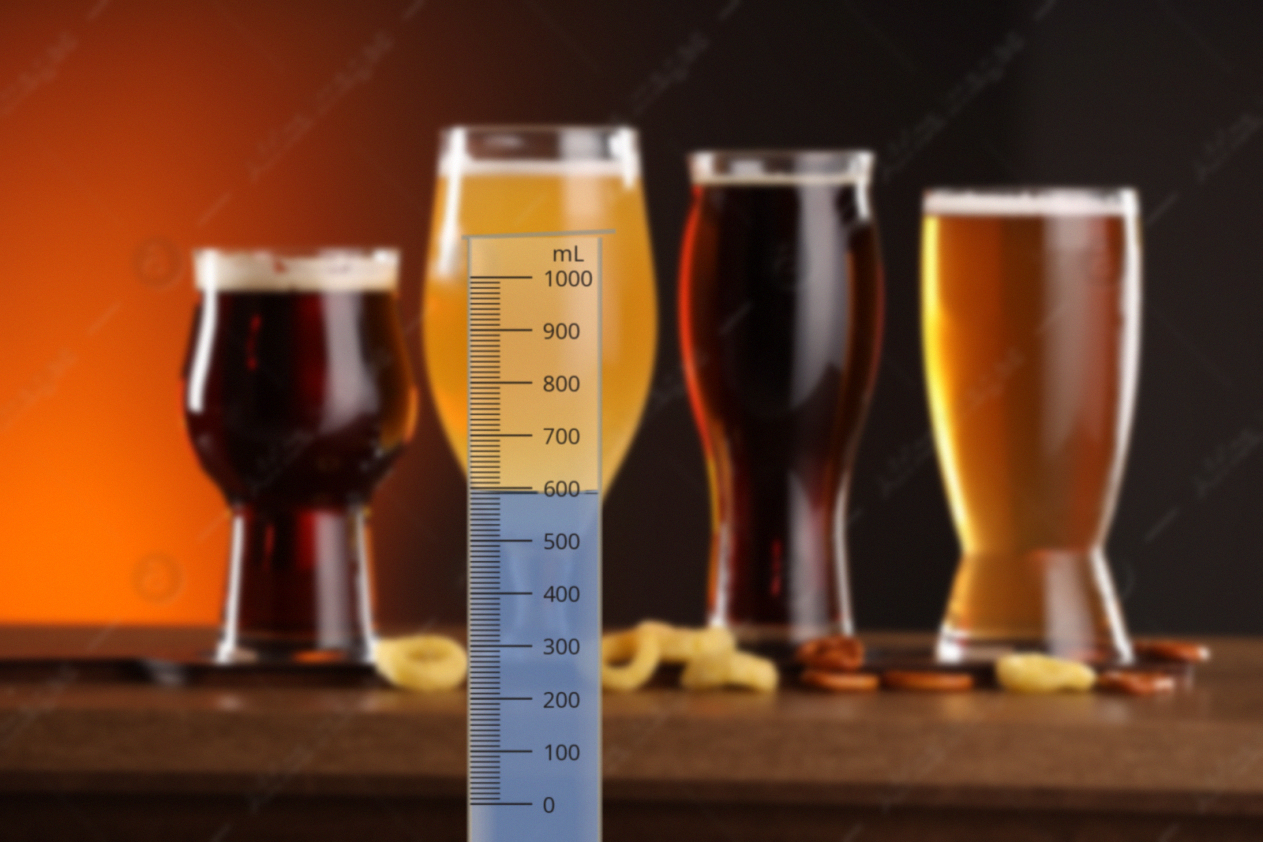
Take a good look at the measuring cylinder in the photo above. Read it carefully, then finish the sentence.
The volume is 590 mL
